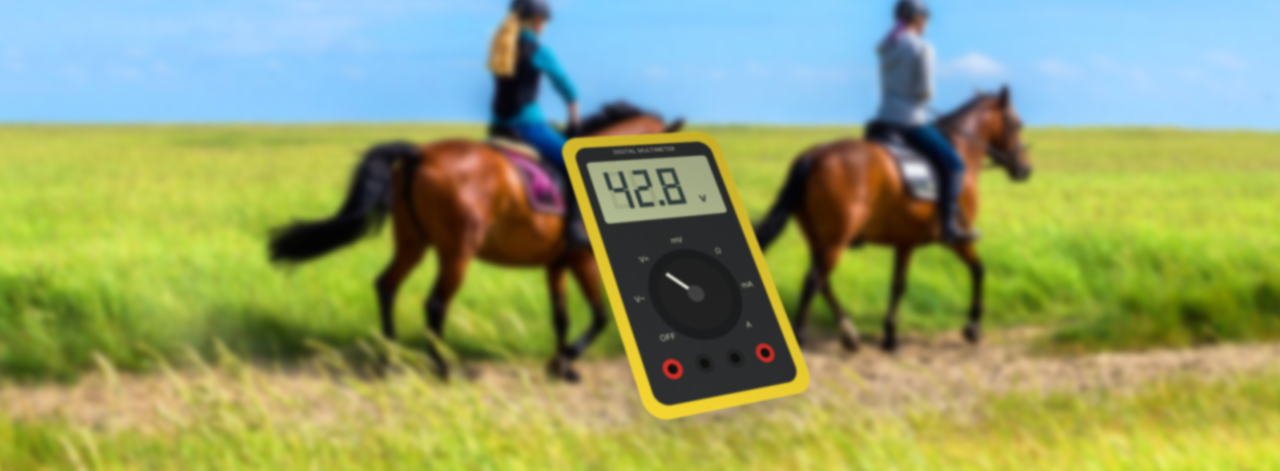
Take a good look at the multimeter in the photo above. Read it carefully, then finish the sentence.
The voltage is 42.8 V
